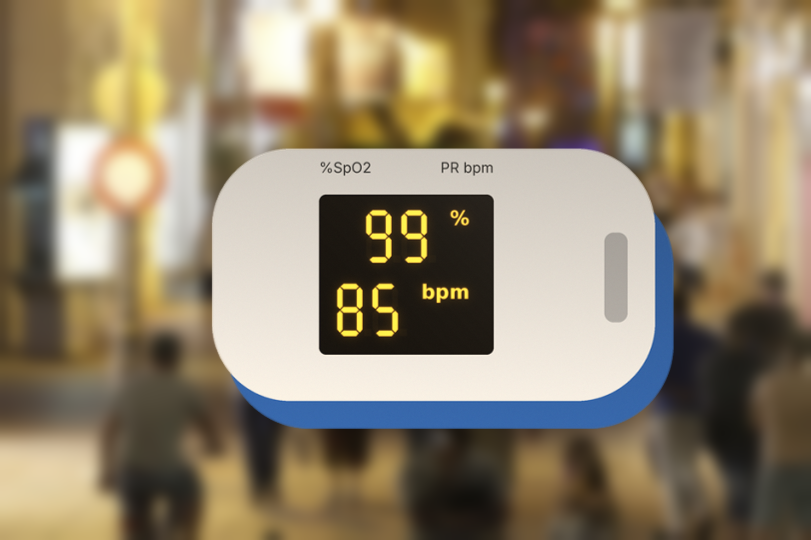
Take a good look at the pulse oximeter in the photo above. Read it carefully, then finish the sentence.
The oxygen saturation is 99 %
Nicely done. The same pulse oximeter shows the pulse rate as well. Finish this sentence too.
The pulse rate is 85 bpm
